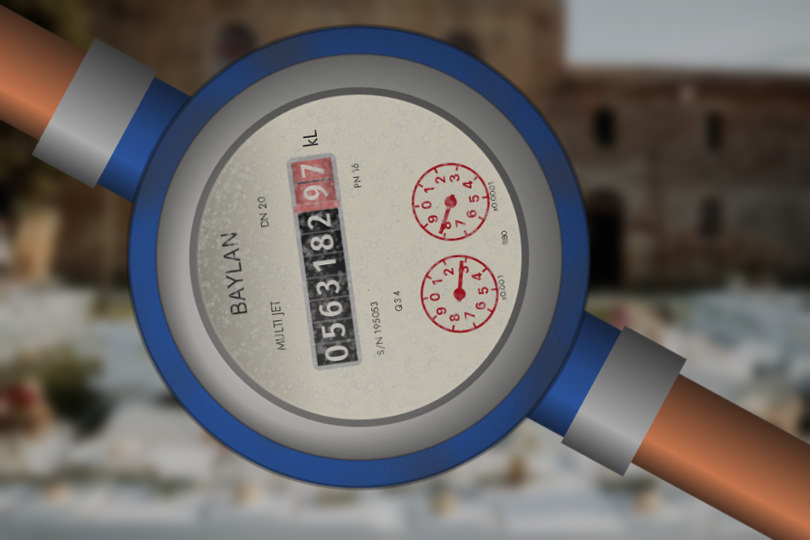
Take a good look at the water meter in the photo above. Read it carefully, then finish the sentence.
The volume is 563182.9728 kL
